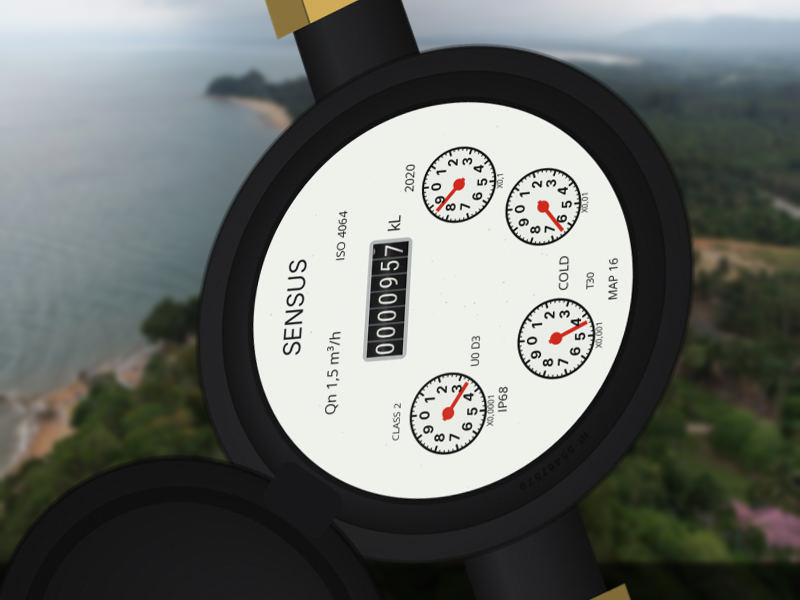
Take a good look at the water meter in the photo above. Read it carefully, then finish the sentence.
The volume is 956.8643 kL
